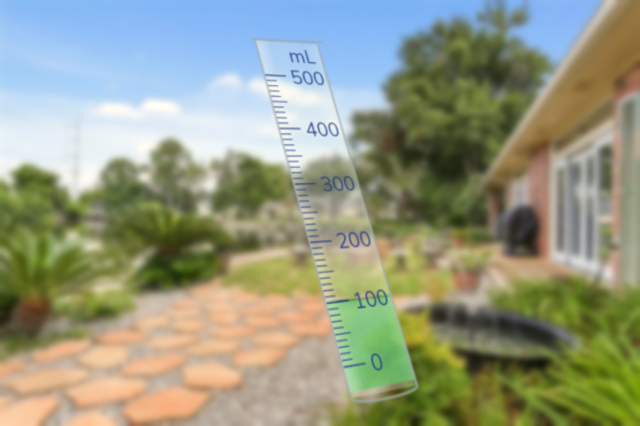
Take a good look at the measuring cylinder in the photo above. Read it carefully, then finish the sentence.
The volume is 100 mL
